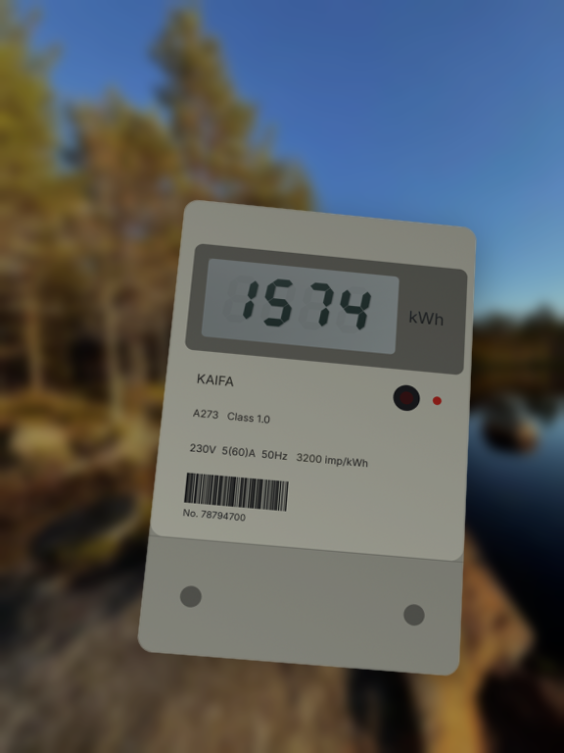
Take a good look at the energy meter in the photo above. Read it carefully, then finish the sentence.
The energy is 1574 kWh
